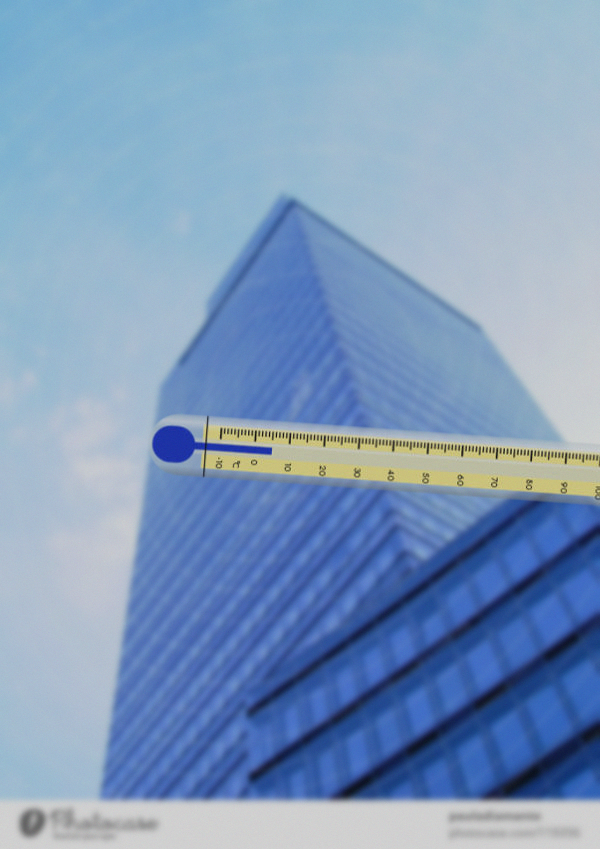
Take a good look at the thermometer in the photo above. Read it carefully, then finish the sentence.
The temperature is 5 °C
